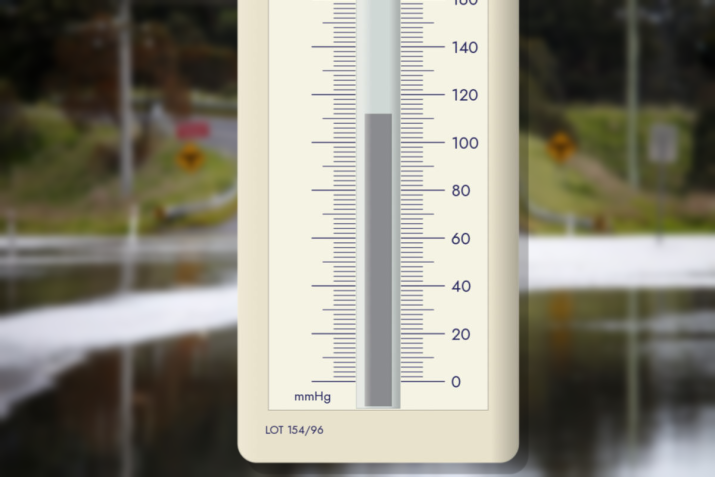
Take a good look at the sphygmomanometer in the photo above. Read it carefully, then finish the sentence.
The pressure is 112 mmHg
